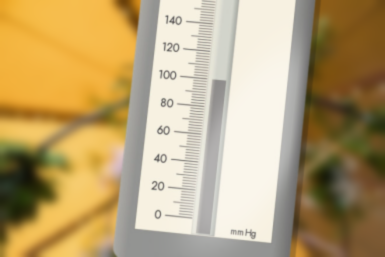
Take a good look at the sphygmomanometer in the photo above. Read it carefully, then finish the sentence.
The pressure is 100 mmHg
